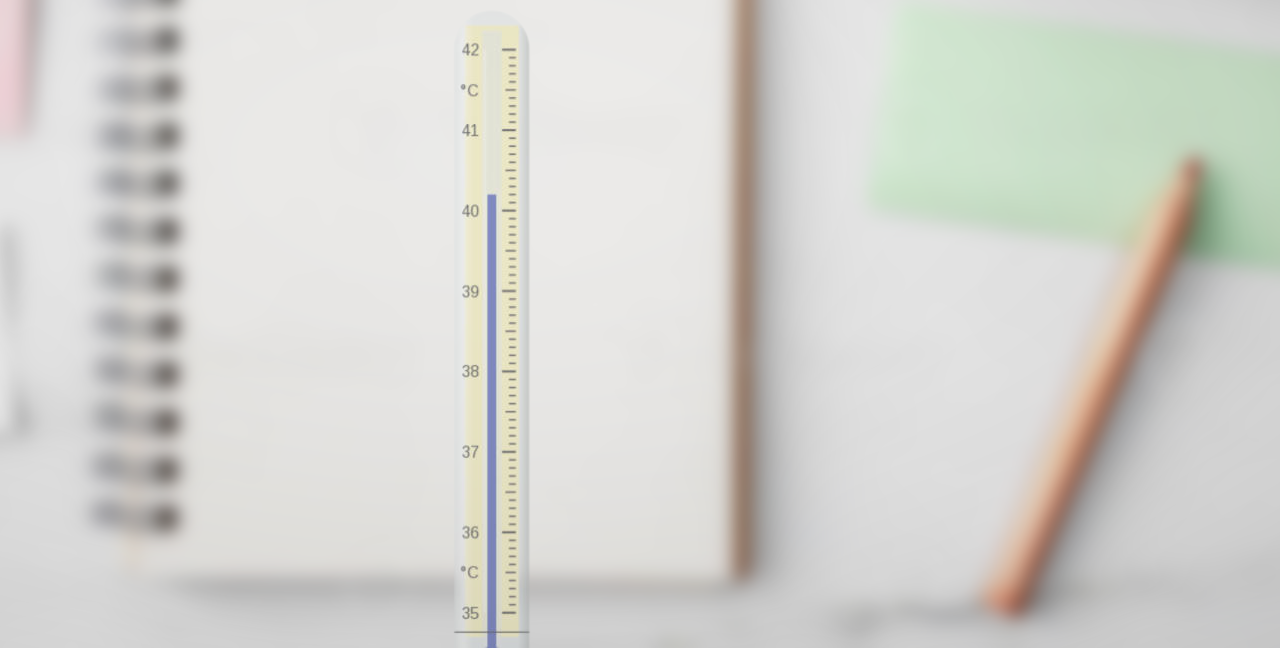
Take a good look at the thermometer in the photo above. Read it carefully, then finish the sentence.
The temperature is 40.2 °C
